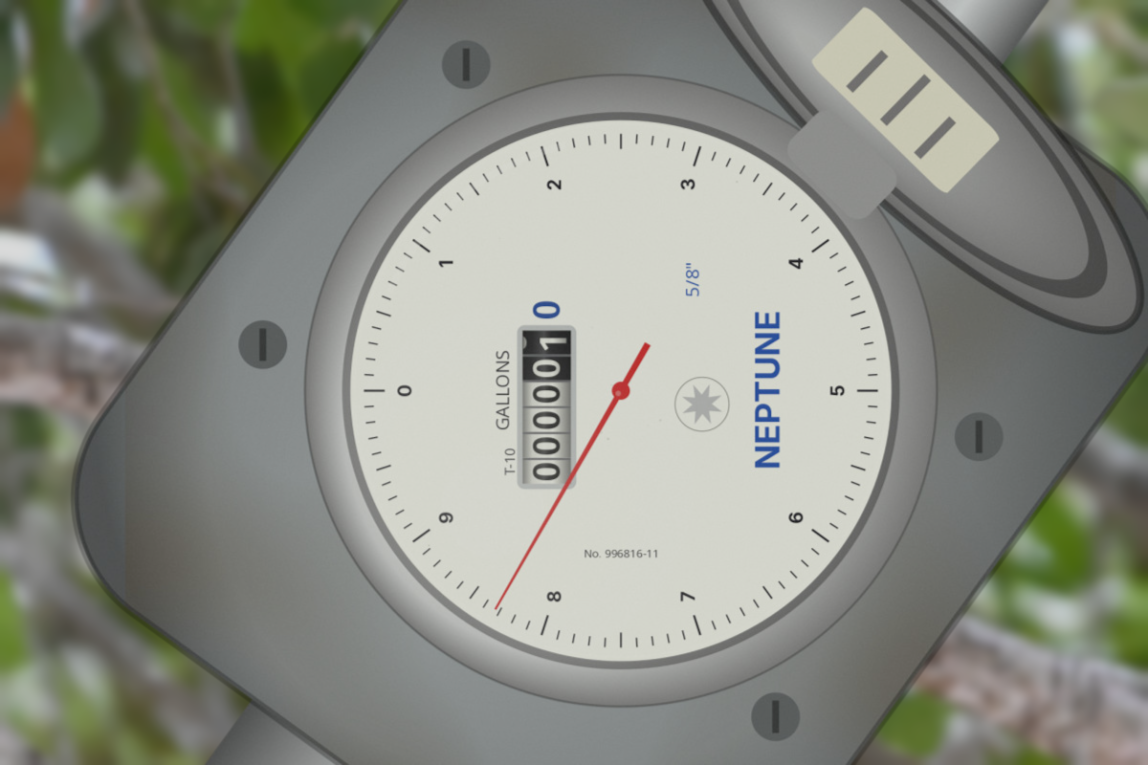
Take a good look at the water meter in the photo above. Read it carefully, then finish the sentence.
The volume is 8.3 gal
